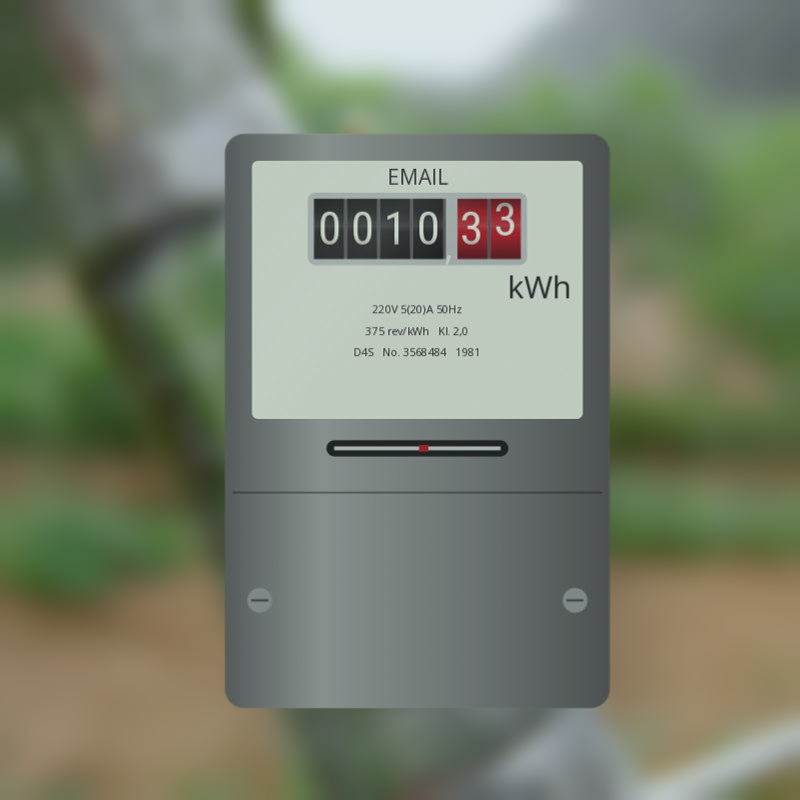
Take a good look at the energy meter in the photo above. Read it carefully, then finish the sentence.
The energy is 10.33 kWh
